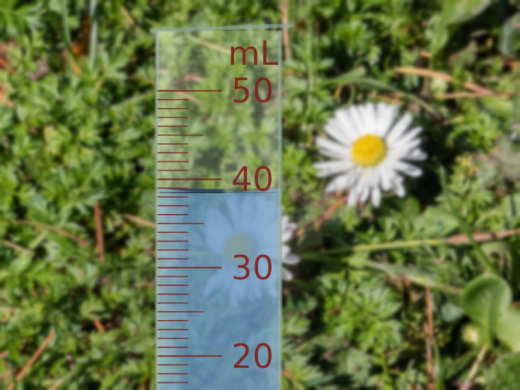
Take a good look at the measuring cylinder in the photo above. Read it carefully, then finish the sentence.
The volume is 38.5 mL
